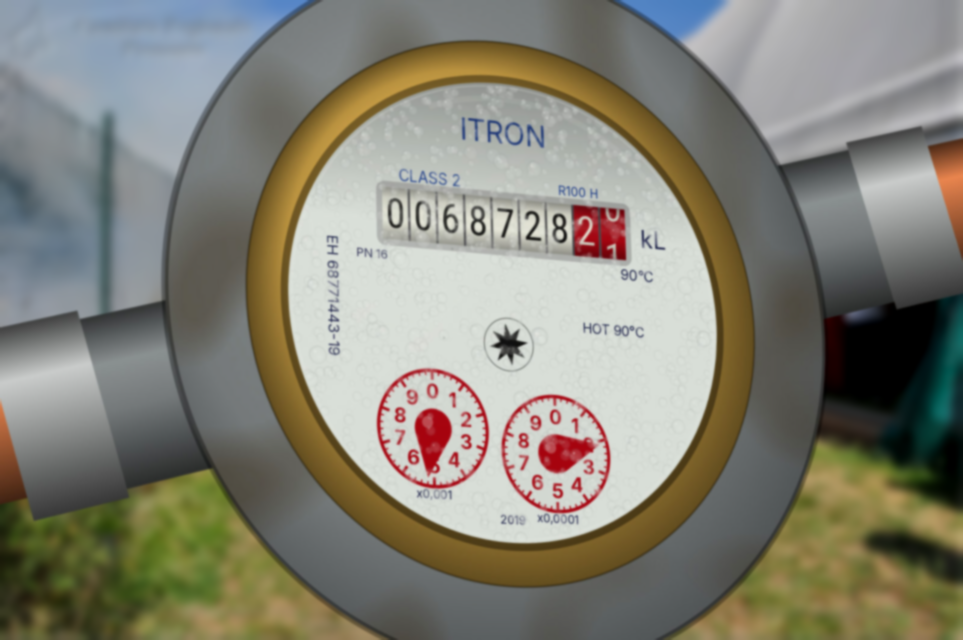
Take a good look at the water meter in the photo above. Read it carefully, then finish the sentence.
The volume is 68728.2052 kL
